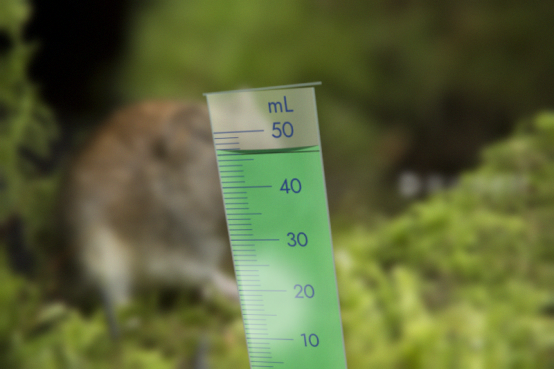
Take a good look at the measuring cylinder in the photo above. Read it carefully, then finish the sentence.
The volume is 46 mL
